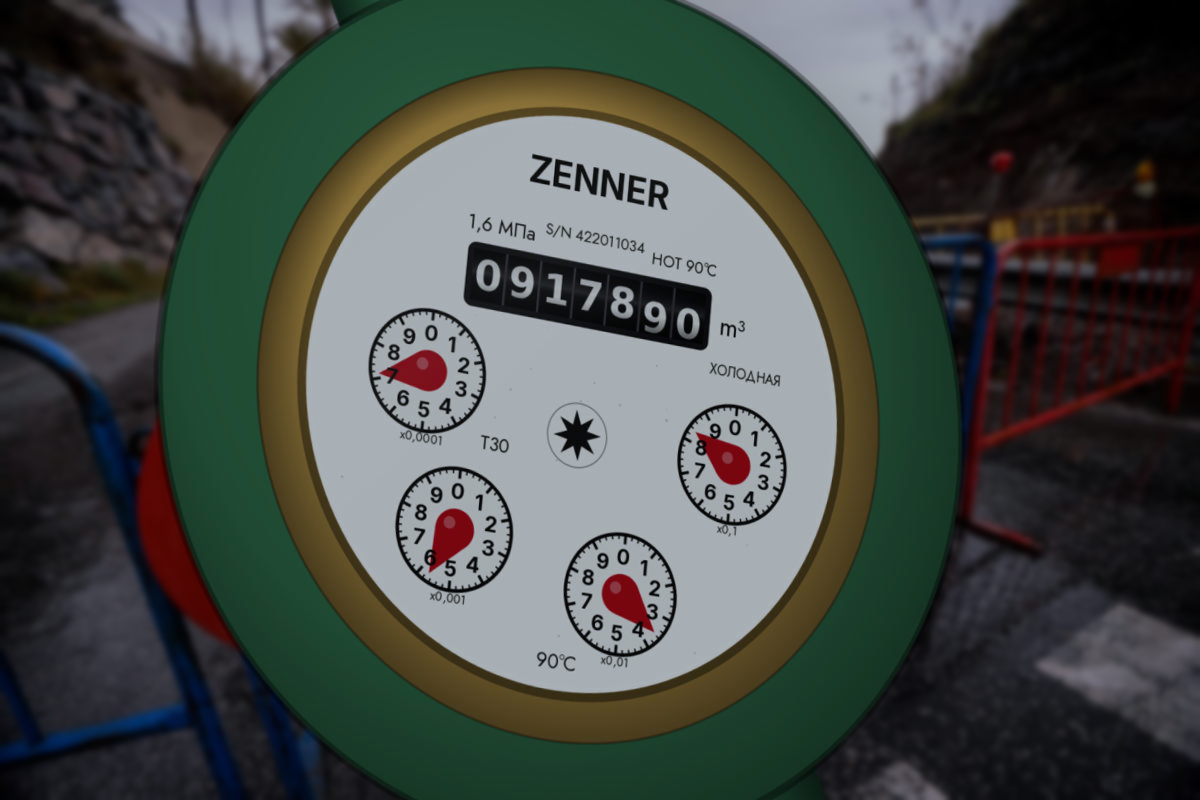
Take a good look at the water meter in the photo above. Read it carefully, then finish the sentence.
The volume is 917889.8357 m³
